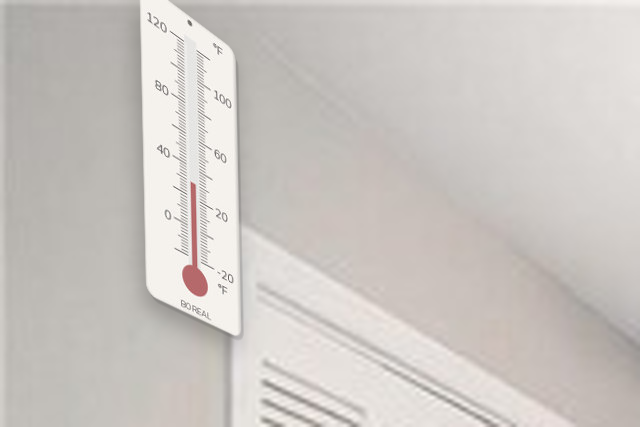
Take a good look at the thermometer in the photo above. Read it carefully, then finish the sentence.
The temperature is 30 °F
